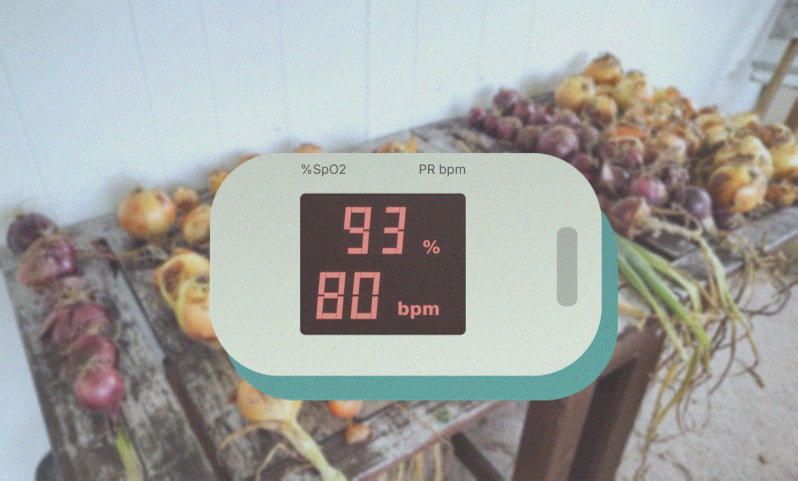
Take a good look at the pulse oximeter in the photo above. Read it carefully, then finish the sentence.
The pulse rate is 80 bpm
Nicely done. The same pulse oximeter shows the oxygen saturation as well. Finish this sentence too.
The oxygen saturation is 93 %
